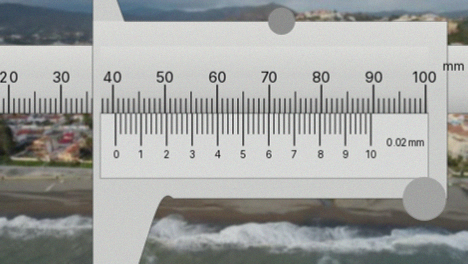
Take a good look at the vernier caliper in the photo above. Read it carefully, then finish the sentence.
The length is 40.5 mm
